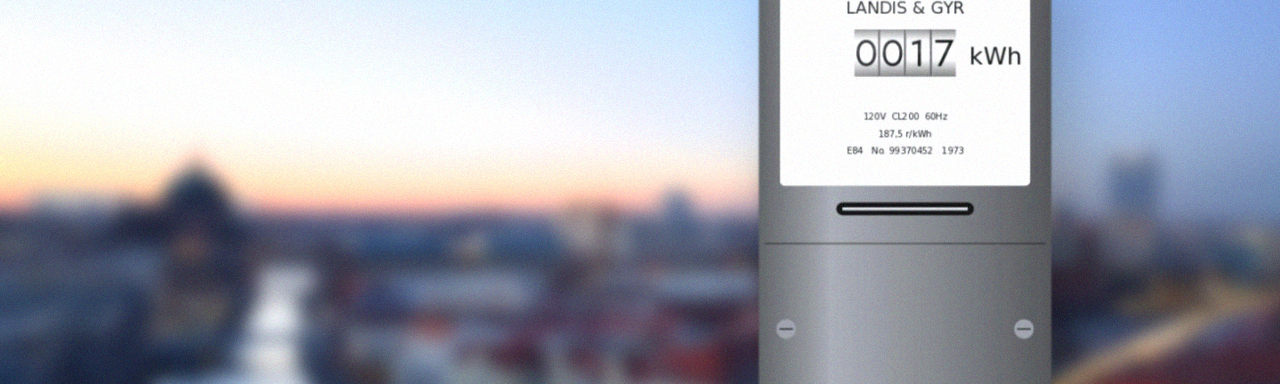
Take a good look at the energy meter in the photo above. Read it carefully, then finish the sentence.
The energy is 17 kWh
